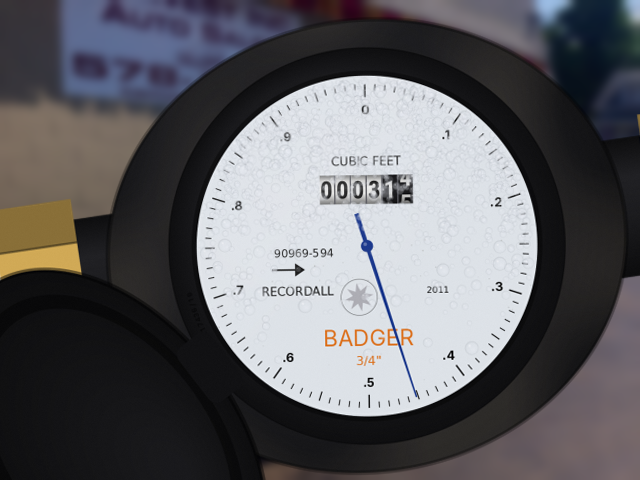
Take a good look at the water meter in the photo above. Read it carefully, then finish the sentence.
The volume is 314.45 ft³
